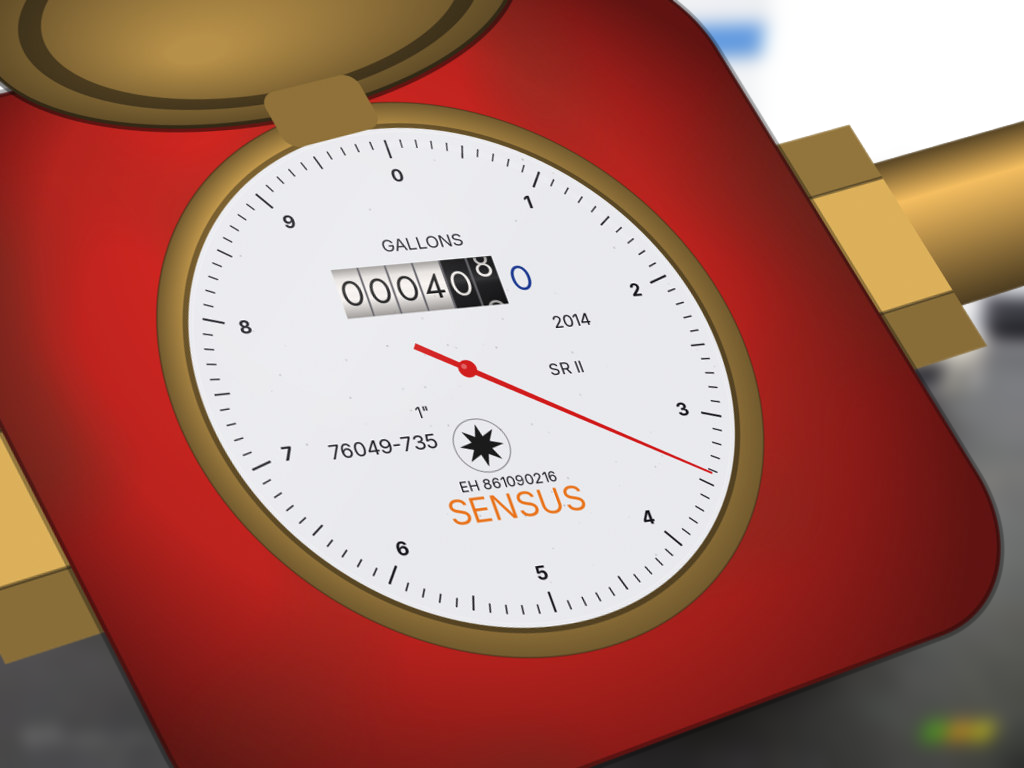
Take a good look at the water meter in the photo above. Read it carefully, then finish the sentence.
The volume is 4083.4 gal
